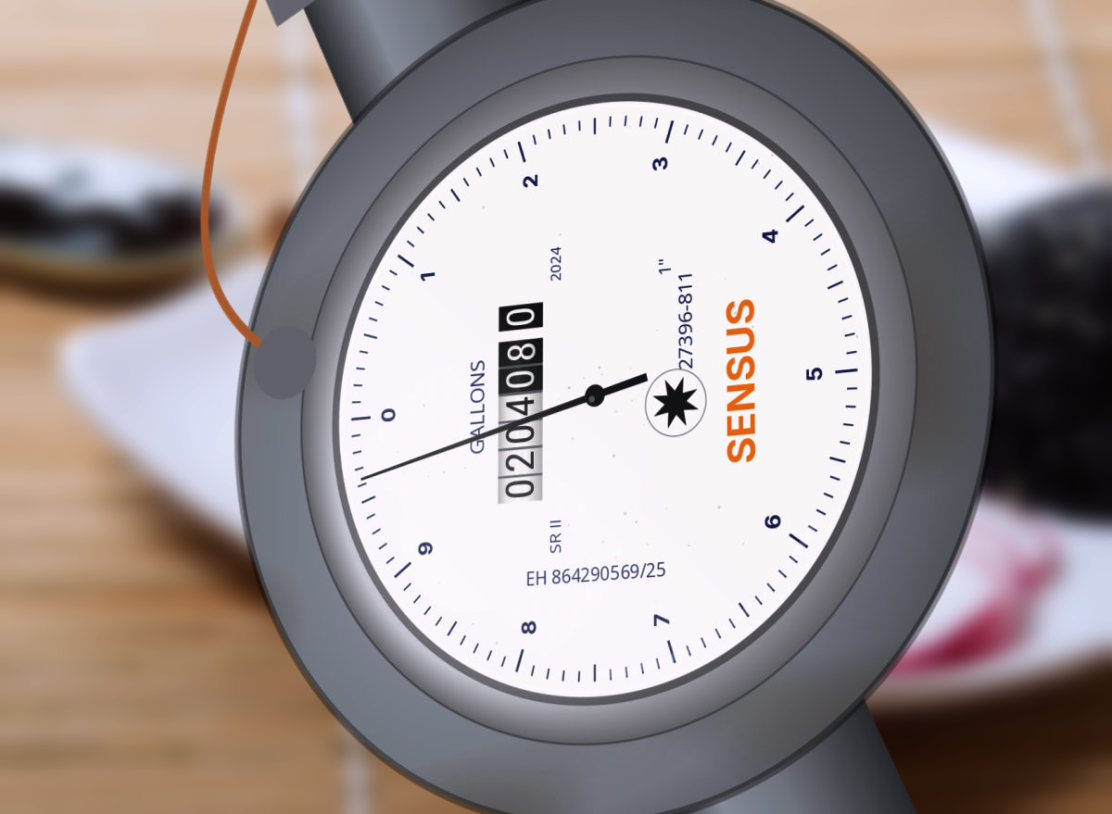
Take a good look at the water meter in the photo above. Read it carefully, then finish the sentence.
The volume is 204079.6 gal
